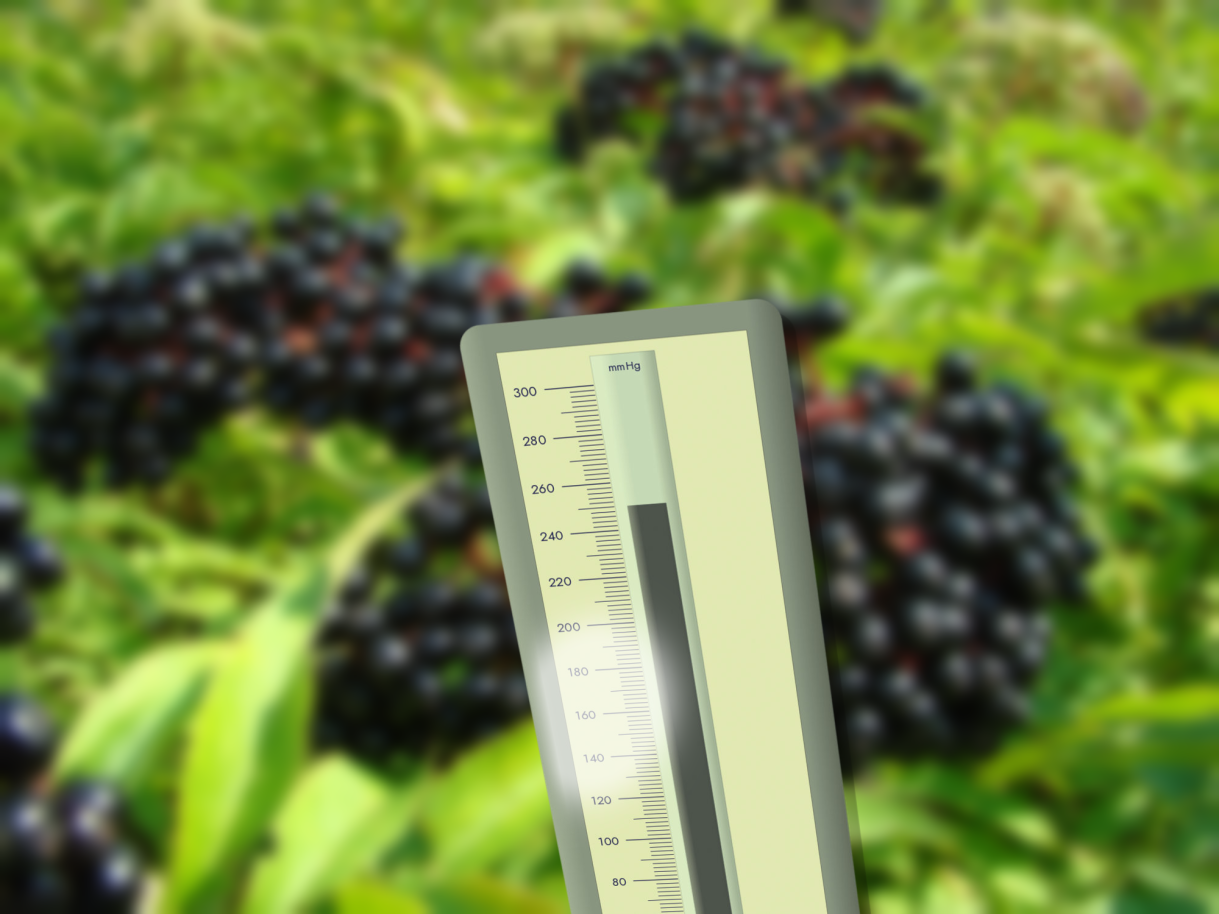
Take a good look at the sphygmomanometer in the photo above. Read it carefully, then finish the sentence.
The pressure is 250 mmHg
